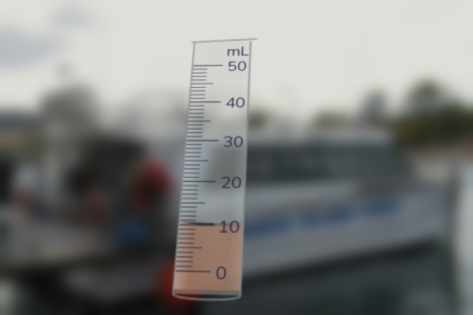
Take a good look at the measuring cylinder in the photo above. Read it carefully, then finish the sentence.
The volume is 10 mL
